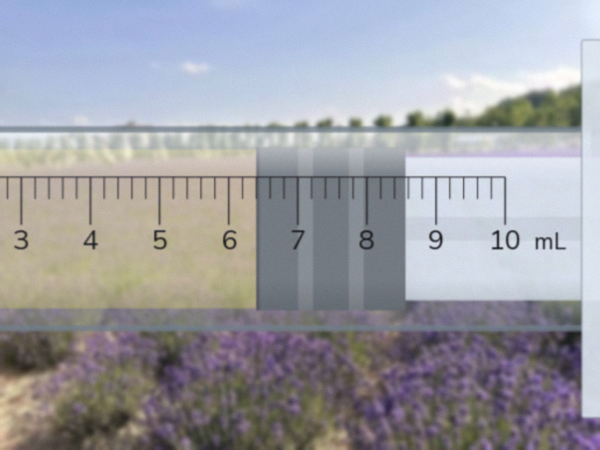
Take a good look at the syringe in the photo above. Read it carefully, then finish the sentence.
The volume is 6.4 mL
